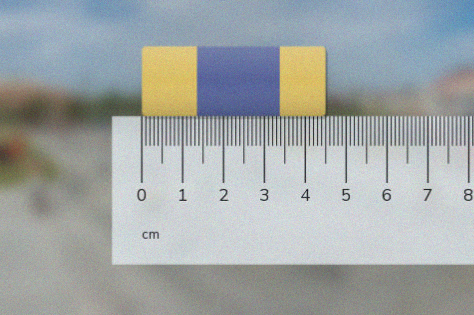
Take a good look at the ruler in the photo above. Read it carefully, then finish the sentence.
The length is 4.5 cm
